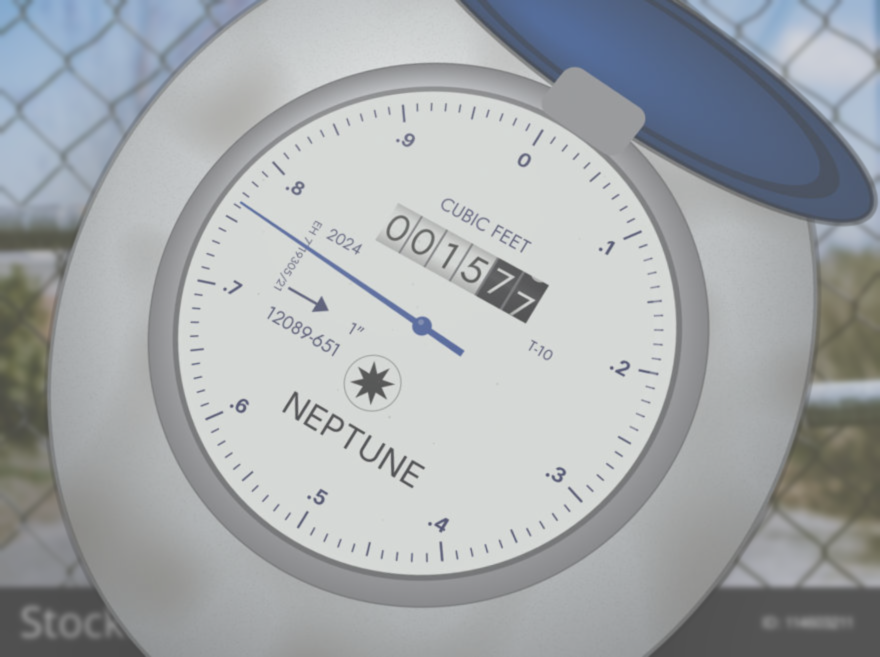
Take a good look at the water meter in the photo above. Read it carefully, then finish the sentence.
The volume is 1576.76 ft³
